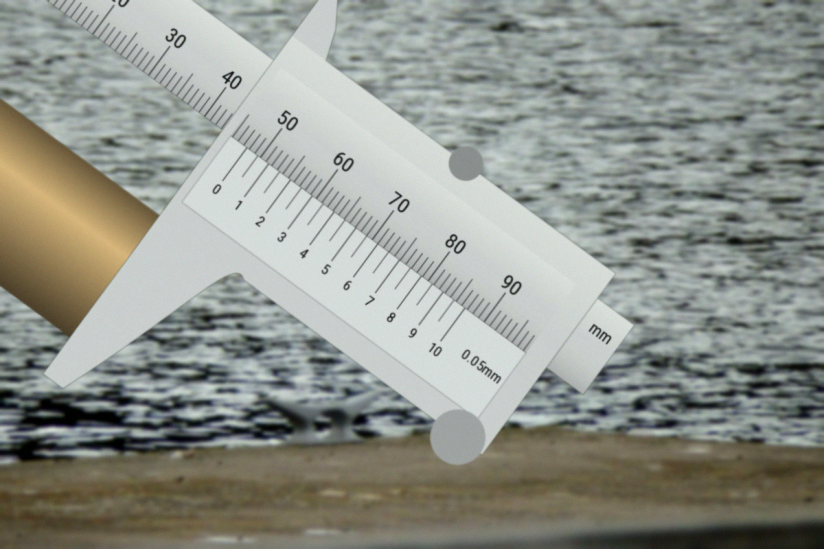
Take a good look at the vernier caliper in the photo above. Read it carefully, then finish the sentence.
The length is 47.6 mm
